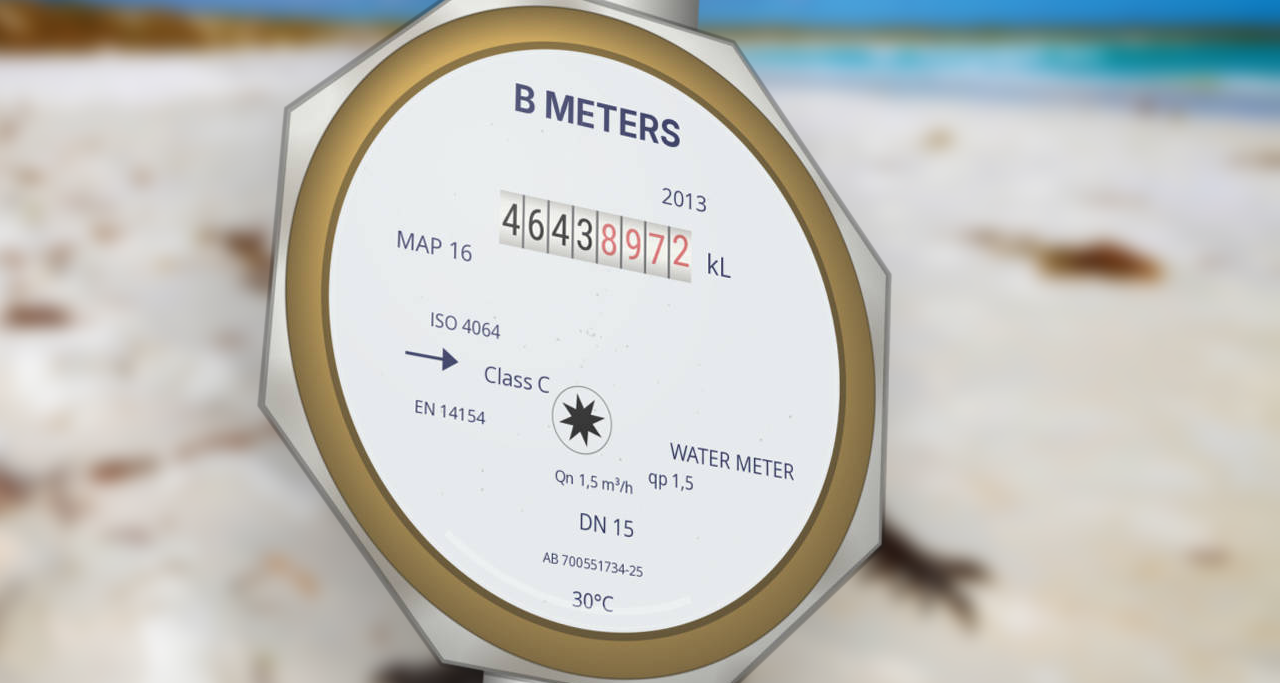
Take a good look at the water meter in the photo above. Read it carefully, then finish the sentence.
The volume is 4643.8972 kL
